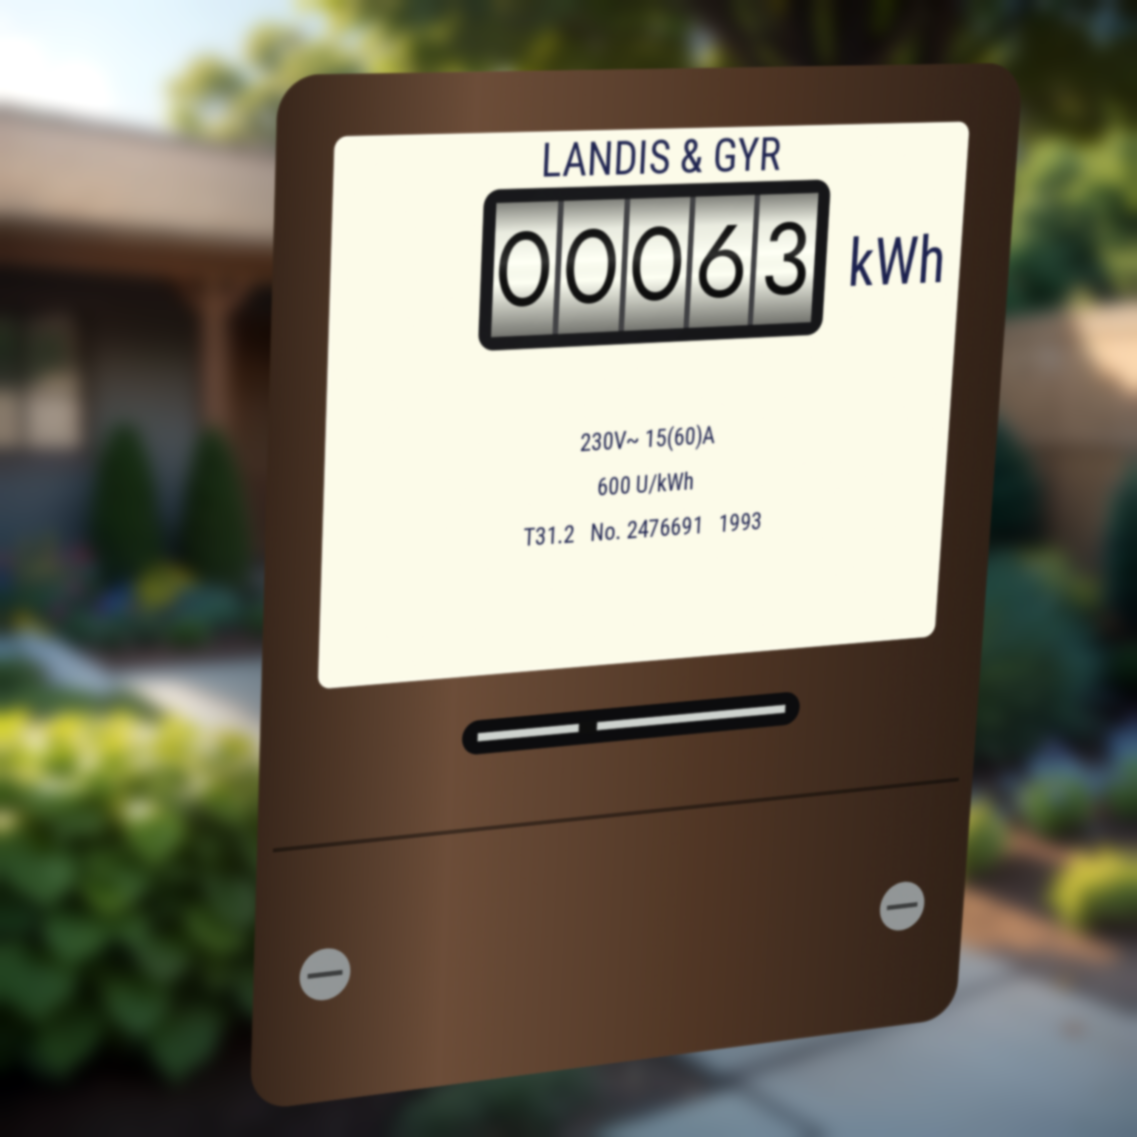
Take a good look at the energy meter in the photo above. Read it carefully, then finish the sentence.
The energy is 63 kWh
